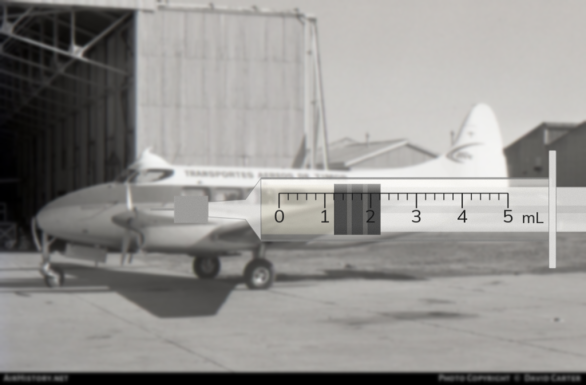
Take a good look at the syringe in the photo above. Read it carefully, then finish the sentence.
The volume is 1.2 mL
